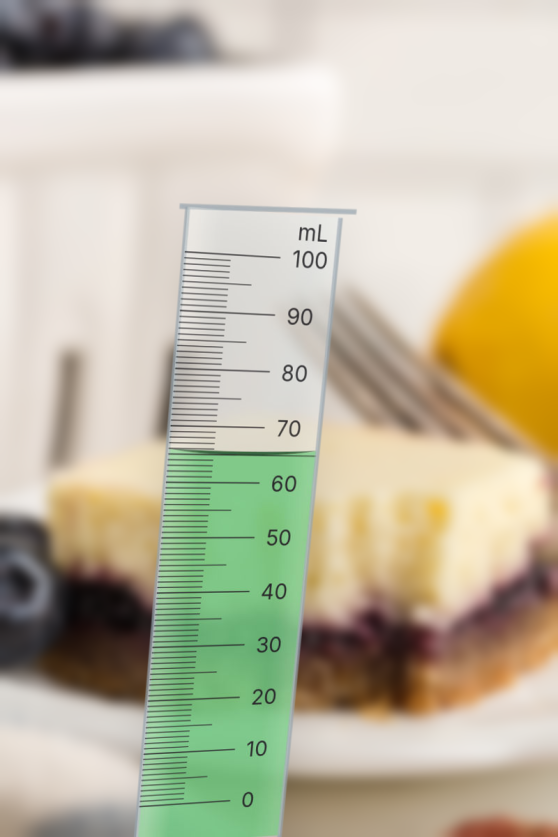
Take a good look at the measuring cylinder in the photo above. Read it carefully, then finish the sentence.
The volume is 65 mL
